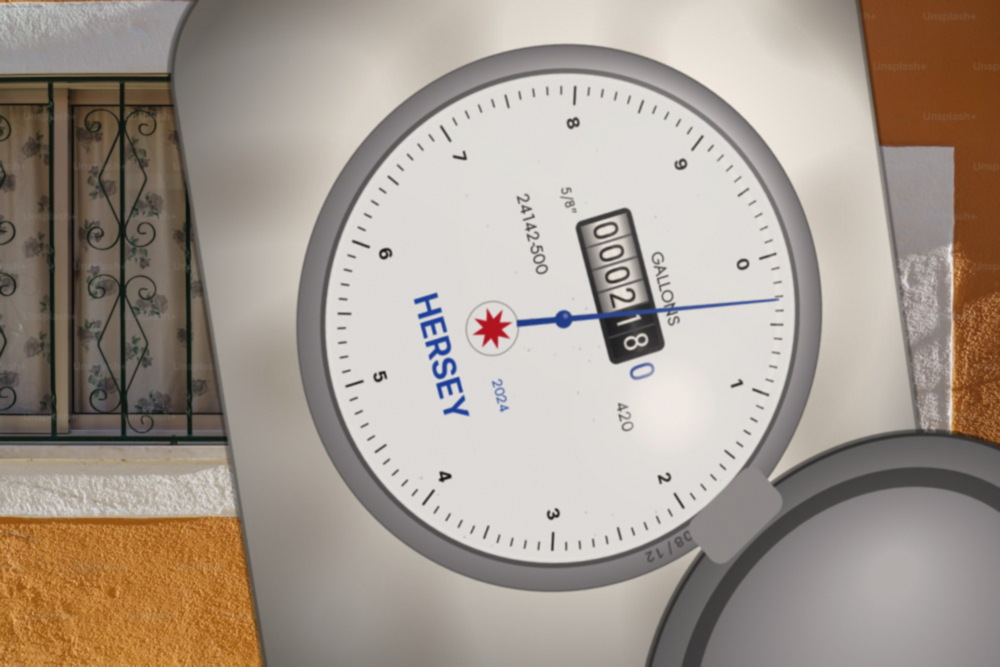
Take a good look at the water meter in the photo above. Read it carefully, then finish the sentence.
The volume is 2180.3 gal
